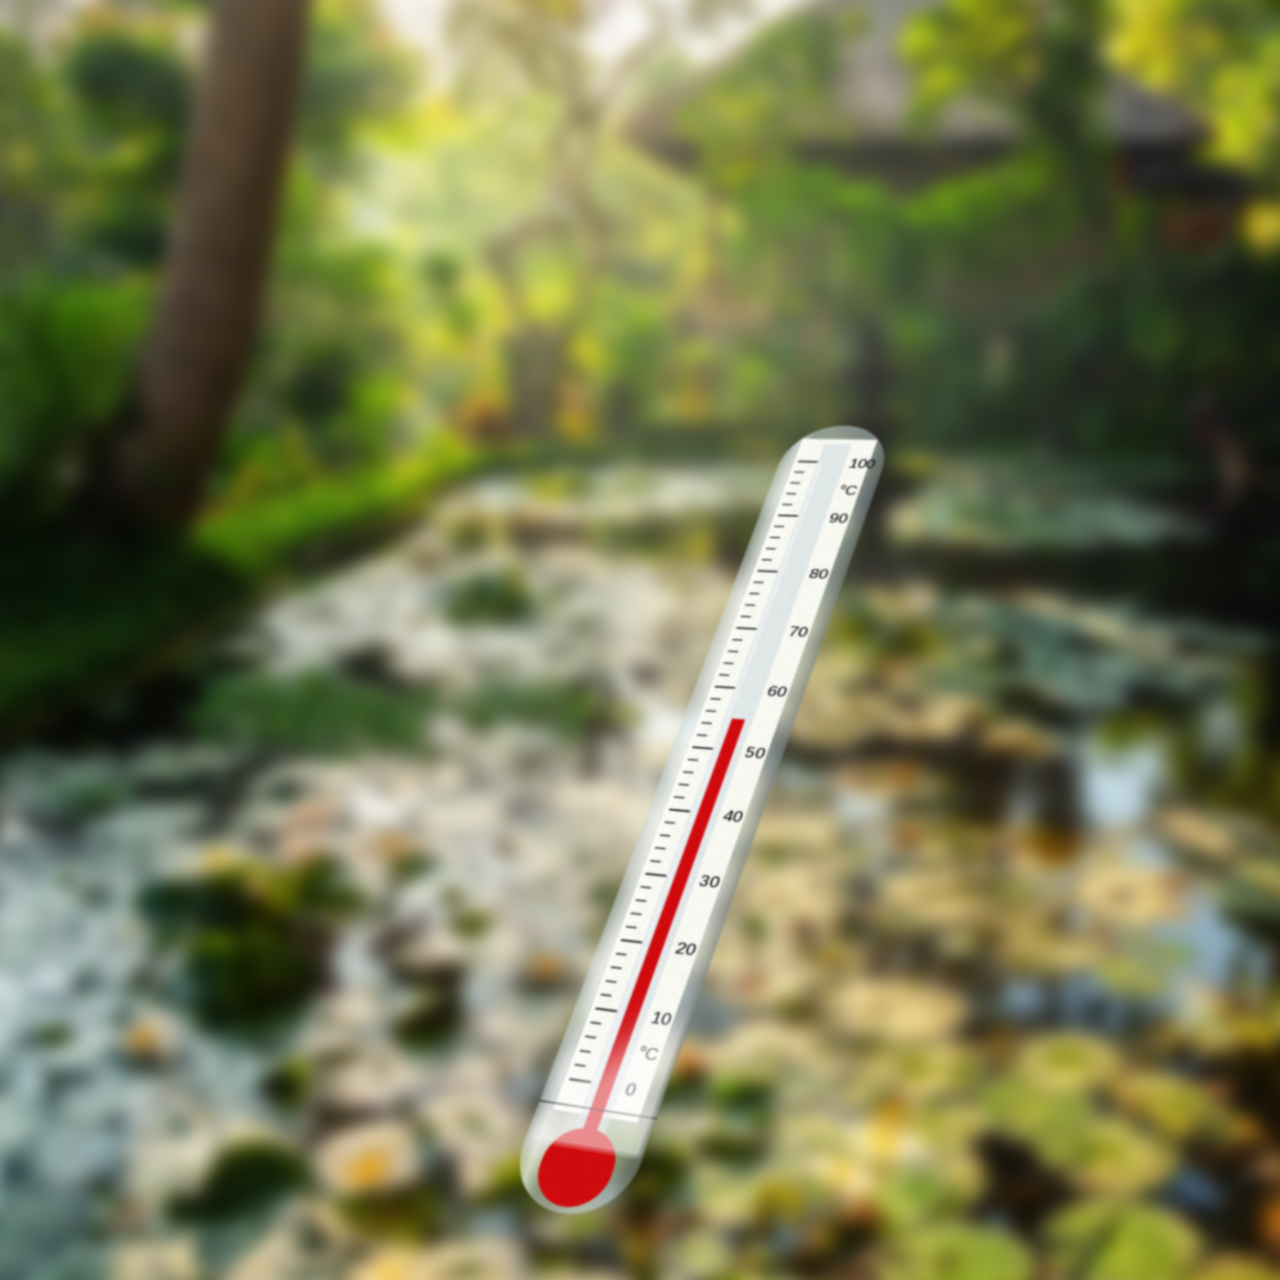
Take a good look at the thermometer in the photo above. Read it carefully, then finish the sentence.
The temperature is 55 °C
